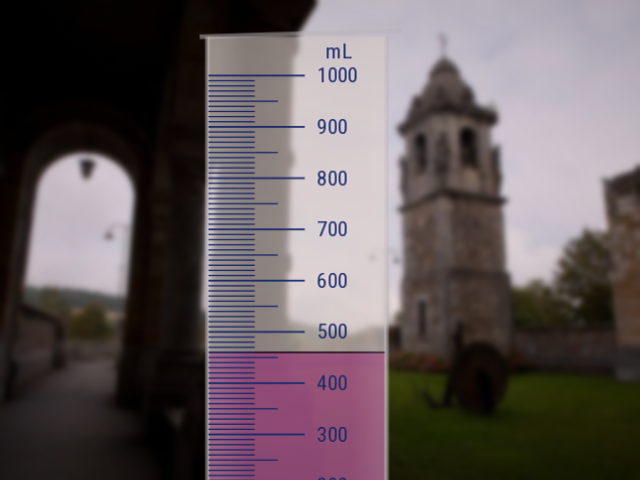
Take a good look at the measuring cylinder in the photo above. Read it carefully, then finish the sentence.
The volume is 460 mL
